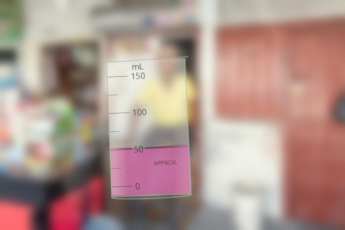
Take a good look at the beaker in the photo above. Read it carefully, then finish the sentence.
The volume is 50 mL
